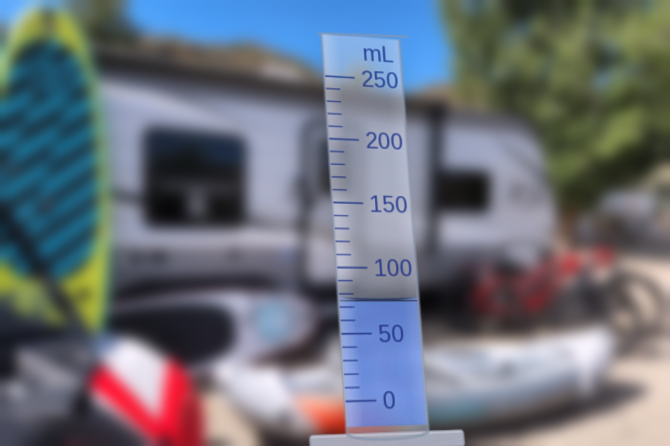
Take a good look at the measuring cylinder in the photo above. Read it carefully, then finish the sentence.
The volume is 75 mL
